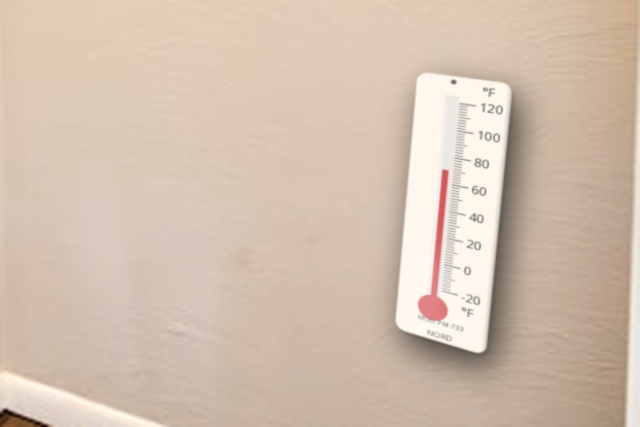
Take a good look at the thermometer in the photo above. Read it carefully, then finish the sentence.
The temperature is 70 °F
